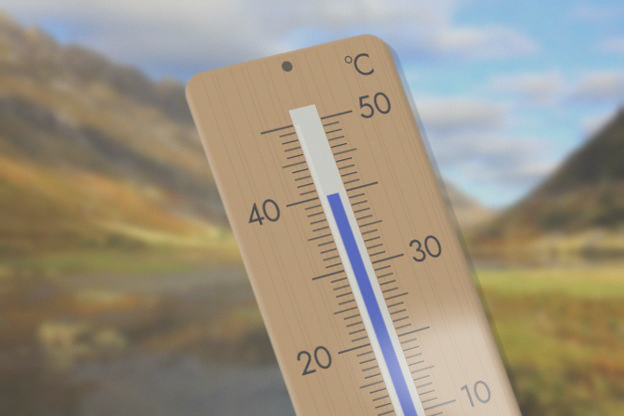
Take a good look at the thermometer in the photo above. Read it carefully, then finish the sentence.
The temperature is 40 °C
